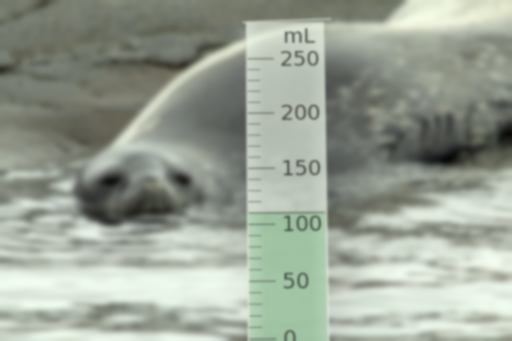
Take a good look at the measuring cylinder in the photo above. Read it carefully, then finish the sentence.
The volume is 110 mL
